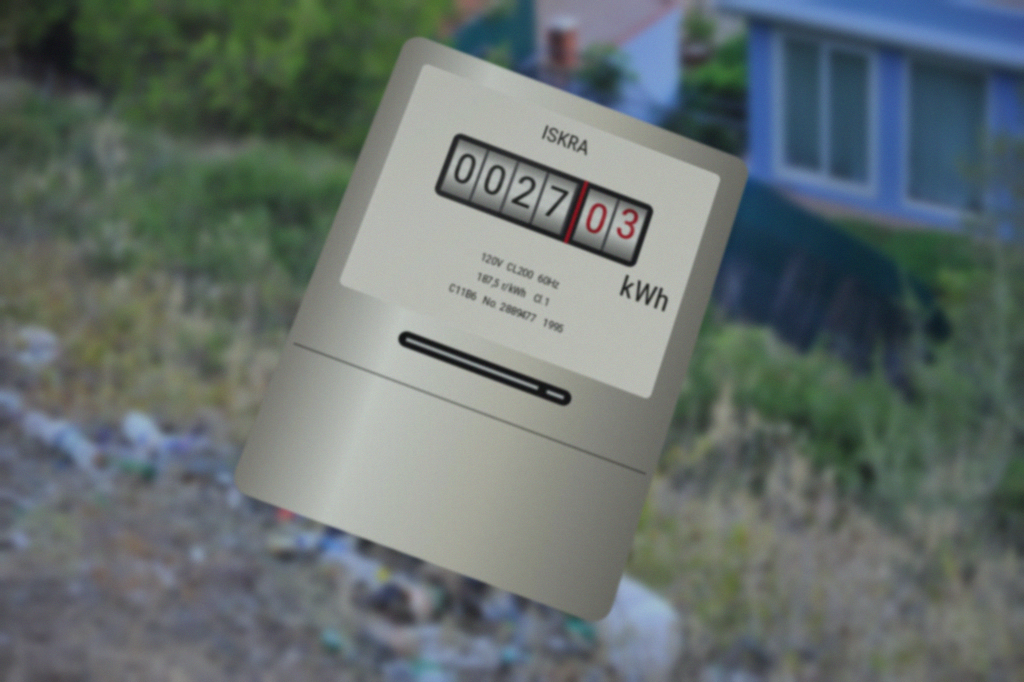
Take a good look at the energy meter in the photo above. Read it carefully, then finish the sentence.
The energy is 27.03 kWh
